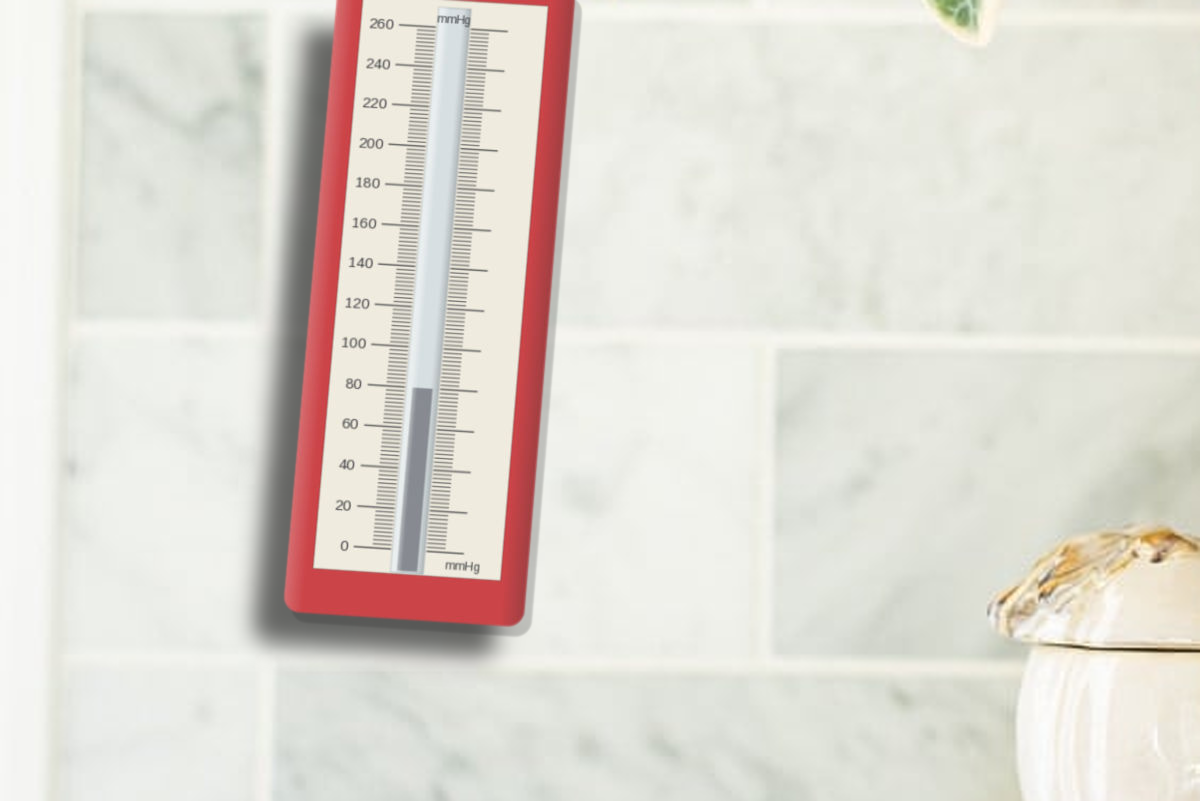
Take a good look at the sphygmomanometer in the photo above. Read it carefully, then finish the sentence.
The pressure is 80 mmHg
